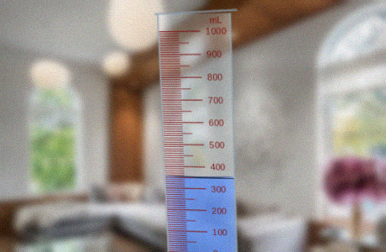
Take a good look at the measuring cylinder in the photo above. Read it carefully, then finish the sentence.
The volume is 350 mL
